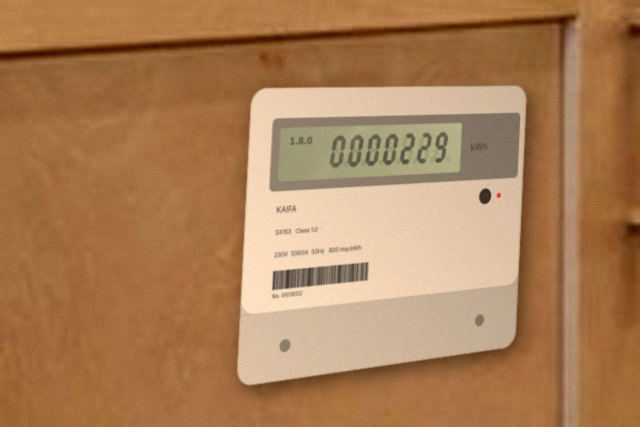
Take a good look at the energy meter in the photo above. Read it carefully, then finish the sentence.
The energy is 229 kWh
